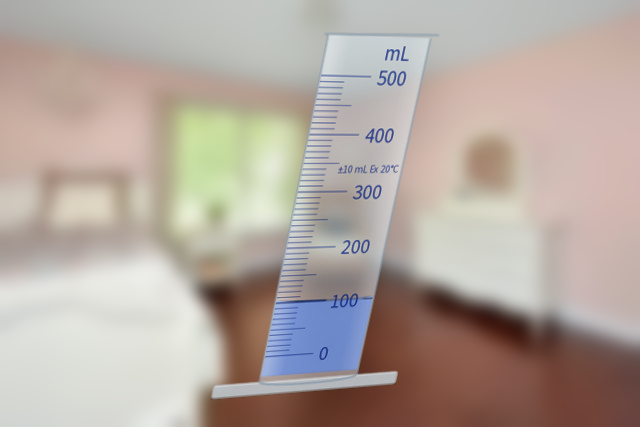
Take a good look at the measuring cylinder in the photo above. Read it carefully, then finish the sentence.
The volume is 100 mL
